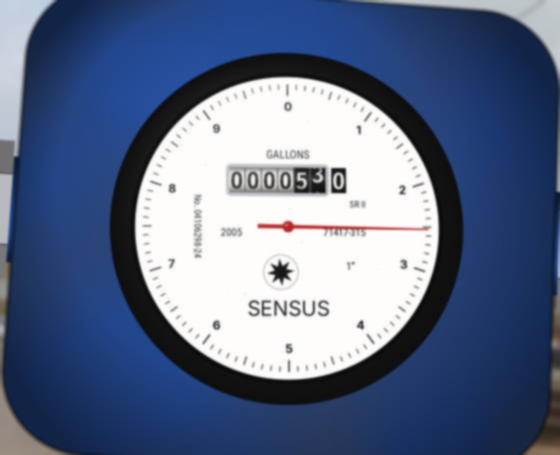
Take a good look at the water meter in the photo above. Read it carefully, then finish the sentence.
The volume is 532.5 gal
